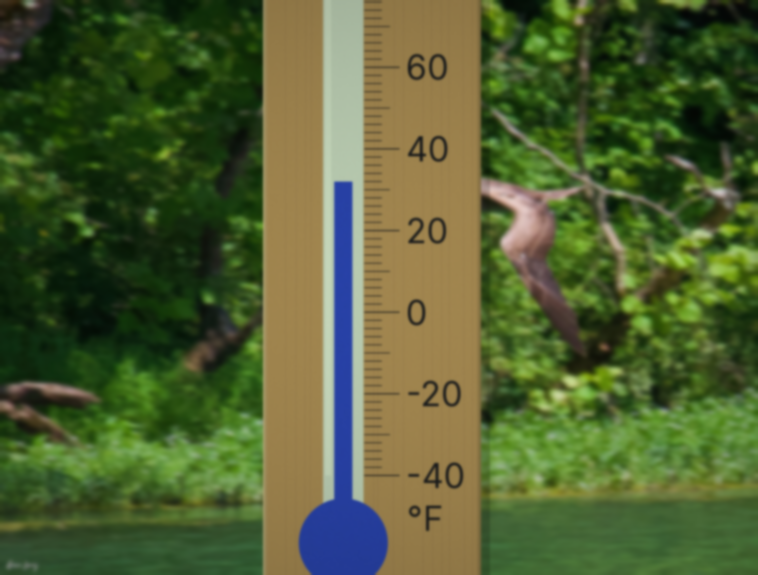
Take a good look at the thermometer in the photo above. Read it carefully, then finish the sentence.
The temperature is 32 °F
